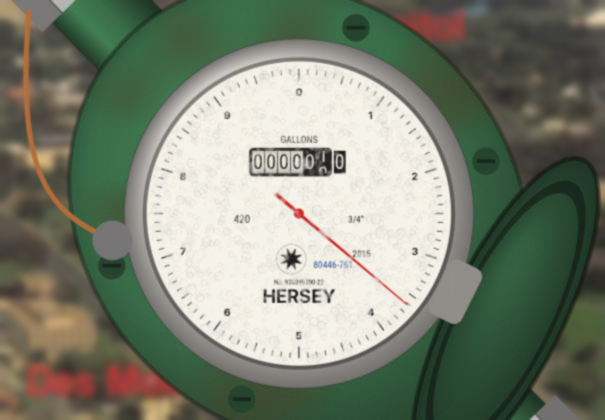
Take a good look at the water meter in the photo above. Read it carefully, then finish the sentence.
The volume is 13.6 gal
